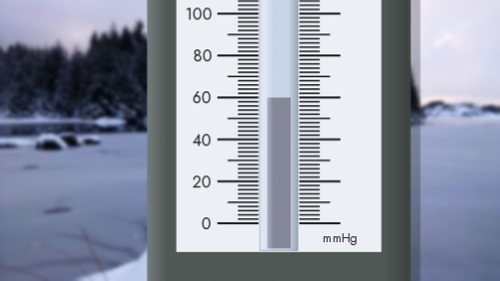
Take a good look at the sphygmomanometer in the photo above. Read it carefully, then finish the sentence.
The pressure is 60 mmHg
